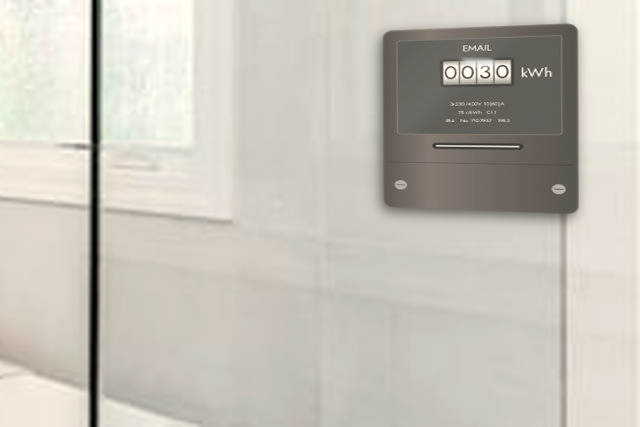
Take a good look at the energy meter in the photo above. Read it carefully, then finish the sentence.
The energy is 30 kWh
